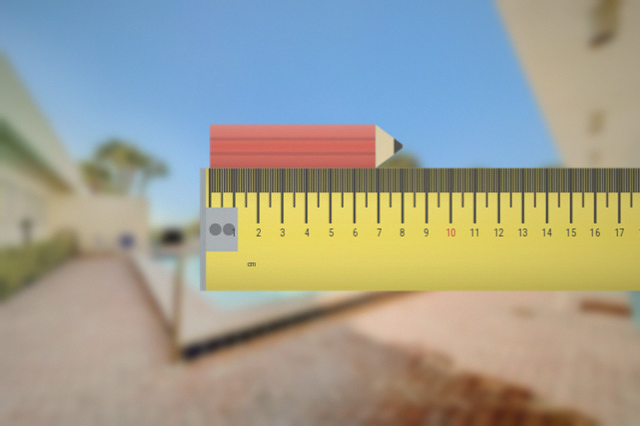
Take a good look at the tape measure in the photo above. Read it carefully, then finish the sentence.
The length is 8 cm
